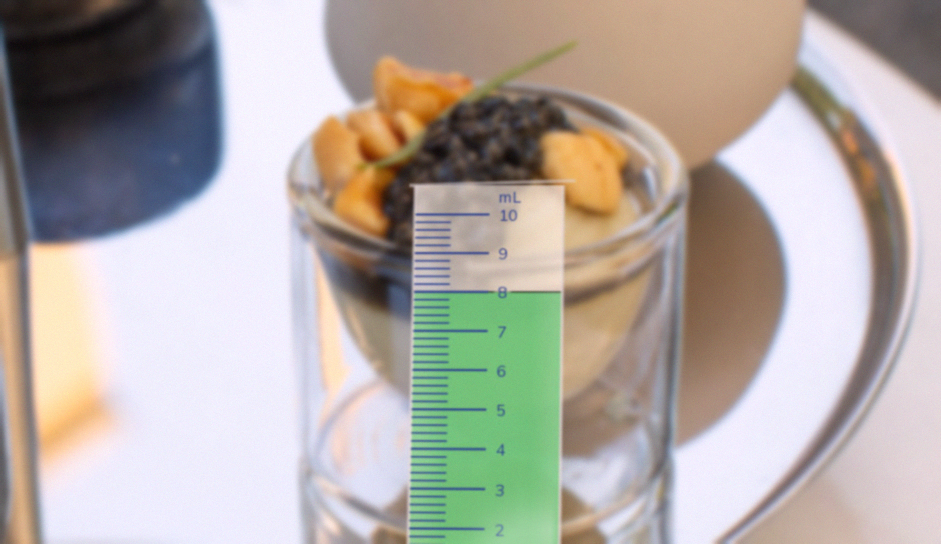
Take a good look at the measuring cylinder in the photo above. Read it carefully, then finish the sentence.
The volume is 8 mL
